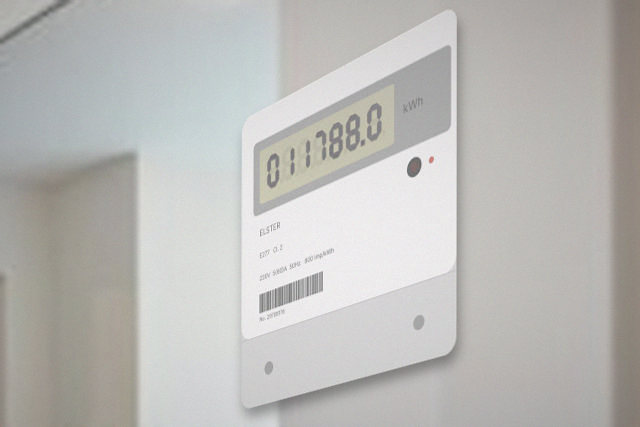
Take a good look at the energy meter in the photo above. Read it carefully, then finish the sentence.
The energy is 11788.0 kWh
